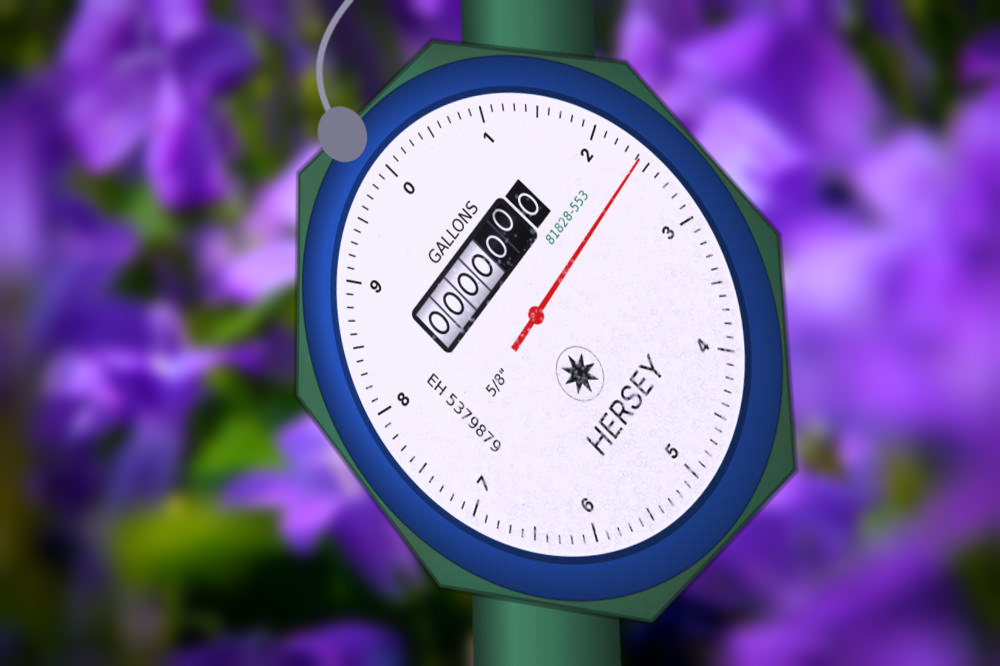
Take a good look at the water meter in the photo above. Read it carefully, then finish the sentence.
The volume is 2.4 gal
